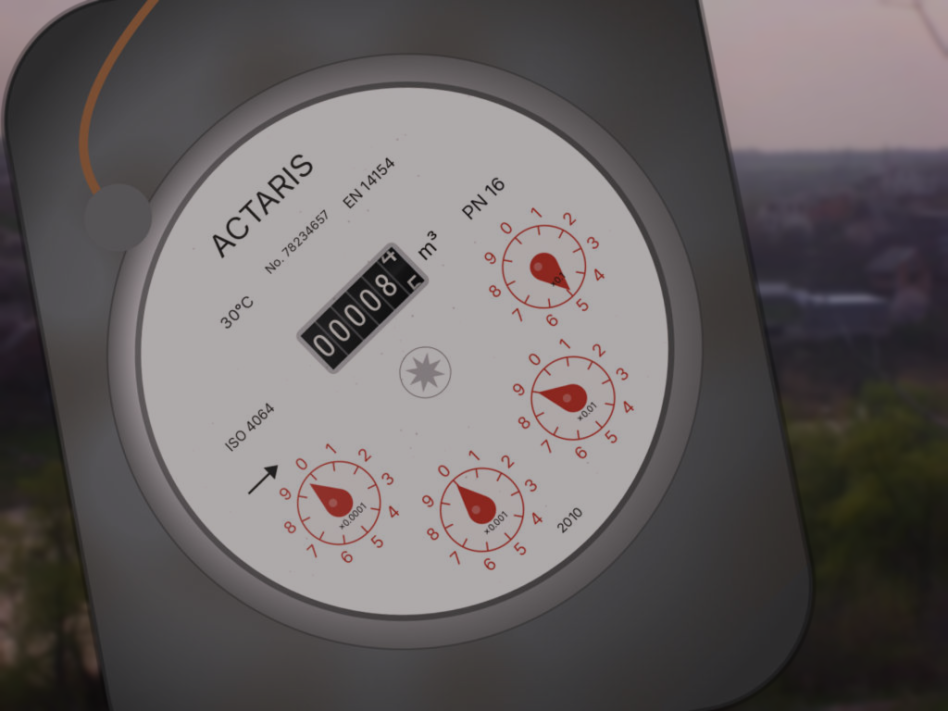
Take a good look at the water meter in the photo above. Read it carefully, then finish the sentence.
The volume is 84.4899 m³
